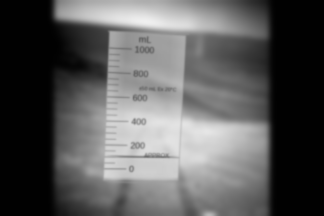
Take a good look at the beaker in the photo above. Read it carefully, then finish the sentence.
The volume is 100 mL
